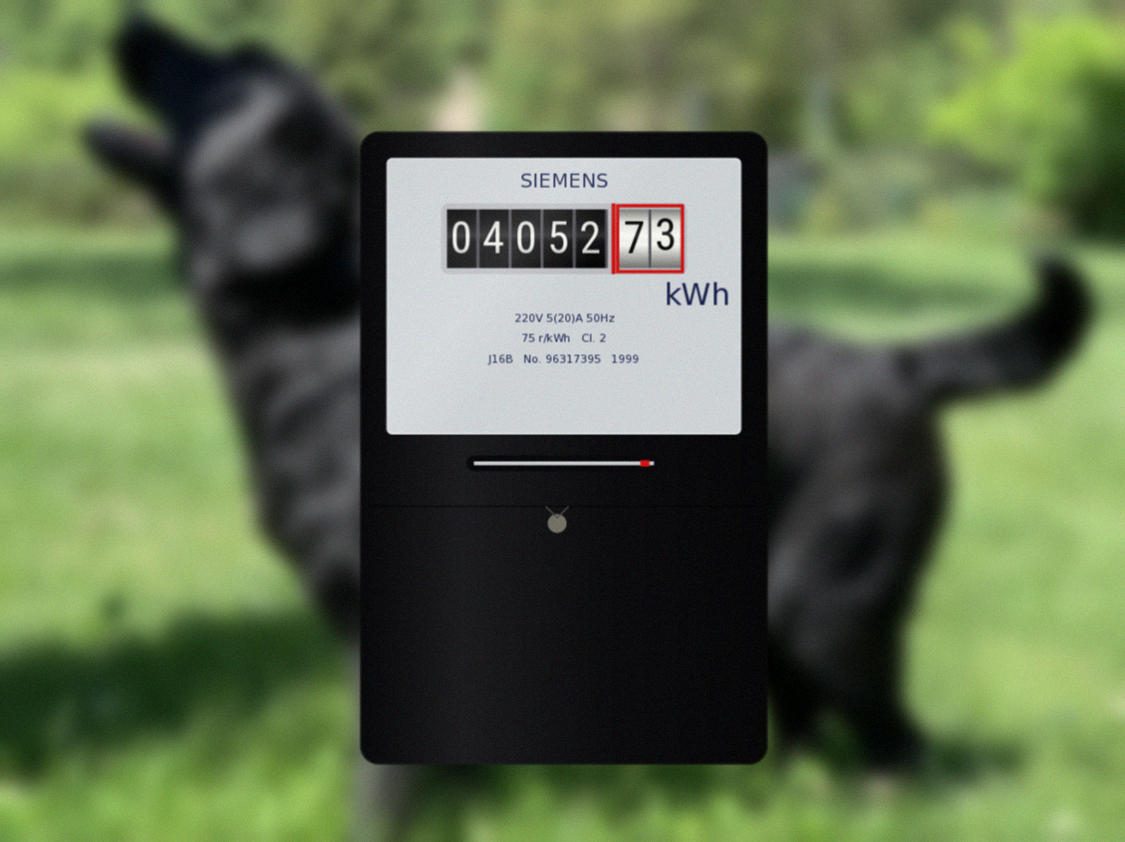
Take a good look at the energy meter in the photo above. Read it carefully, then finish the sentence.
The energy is 4052.73 kWh
